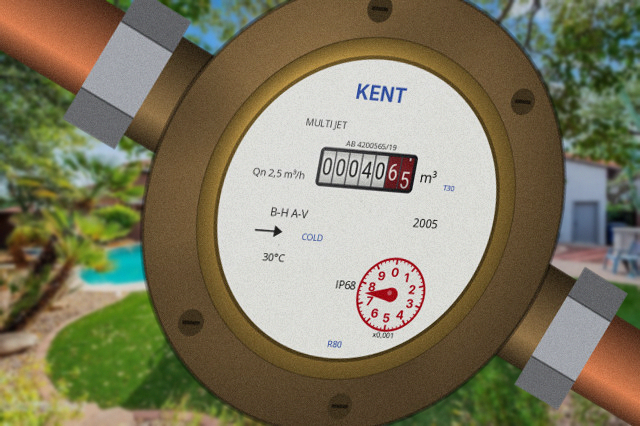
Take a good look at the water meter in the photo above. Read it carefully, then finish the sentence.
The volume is 40.647 m³
